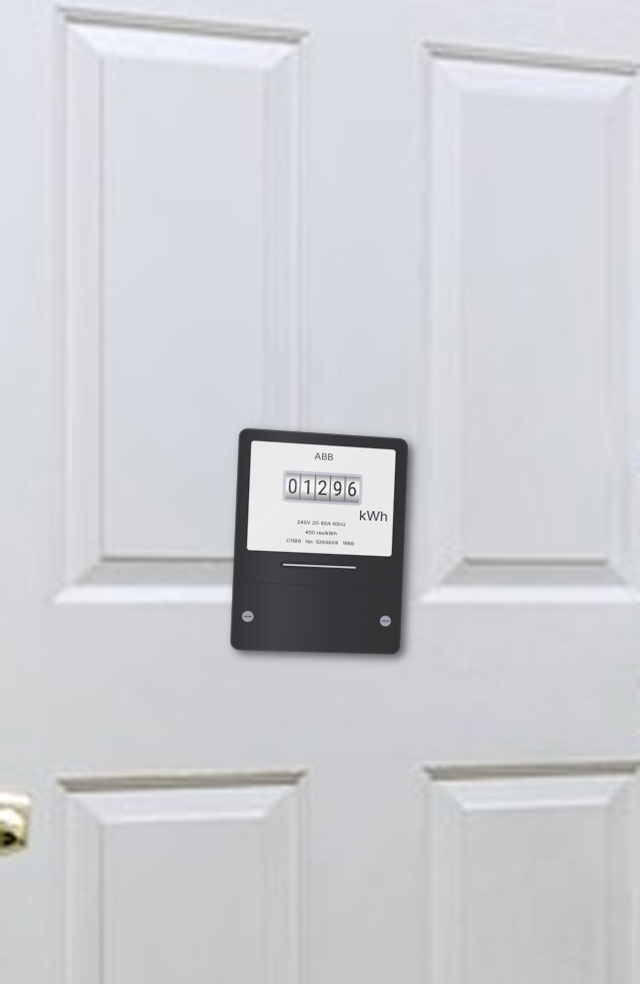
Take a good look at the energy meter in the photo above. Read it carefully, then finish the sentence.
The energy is 1296 kWh
